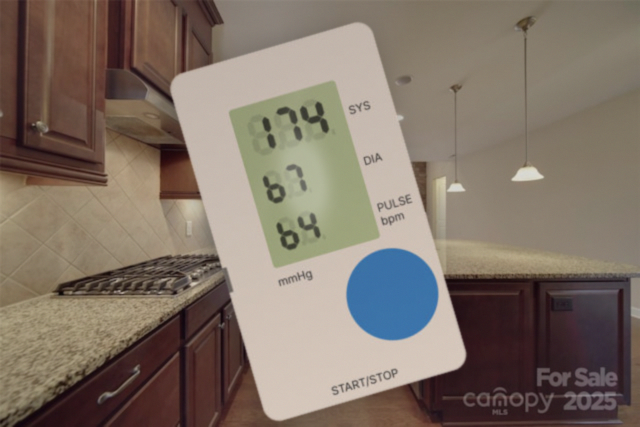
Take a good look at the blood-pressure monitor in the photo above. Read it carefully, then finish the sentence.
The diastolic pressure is 67 mmHg
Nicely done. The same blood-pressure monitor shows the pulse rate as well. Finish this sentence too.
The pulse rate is 64 bpm
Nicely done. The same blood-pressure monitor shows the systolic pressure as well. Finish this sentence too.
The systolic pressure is 174 mmHg
